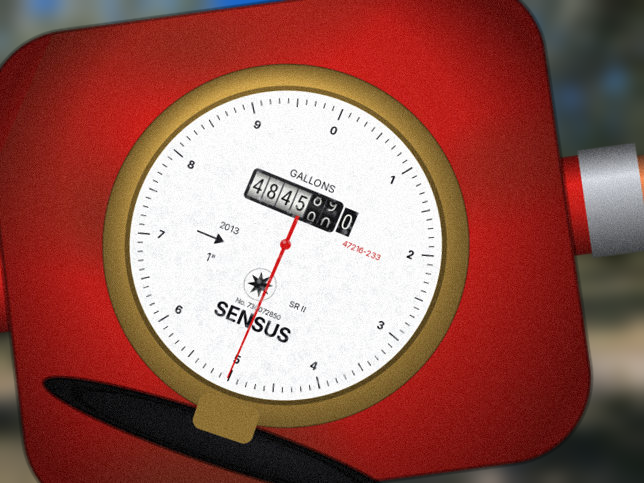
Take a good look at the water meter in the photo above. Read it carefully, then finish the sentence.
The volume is 4845895.0 gal
